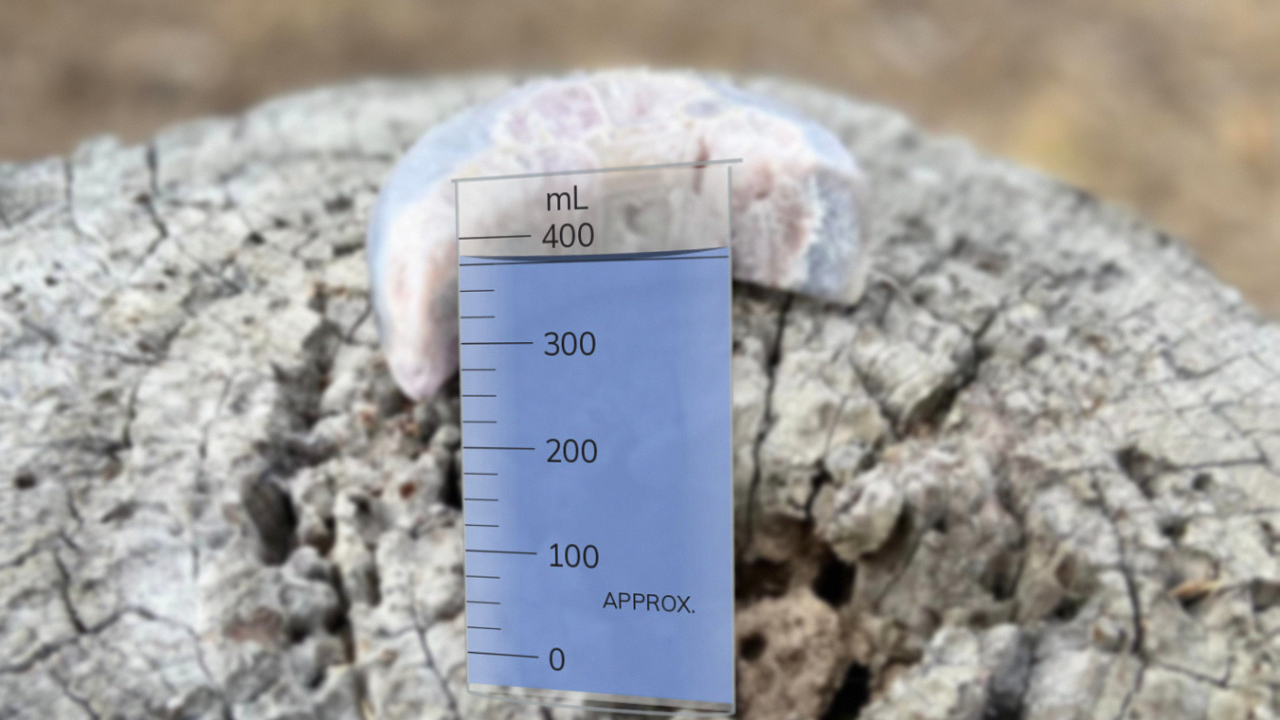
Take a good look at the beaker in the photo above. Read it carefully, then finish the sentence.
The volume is 375 mL
